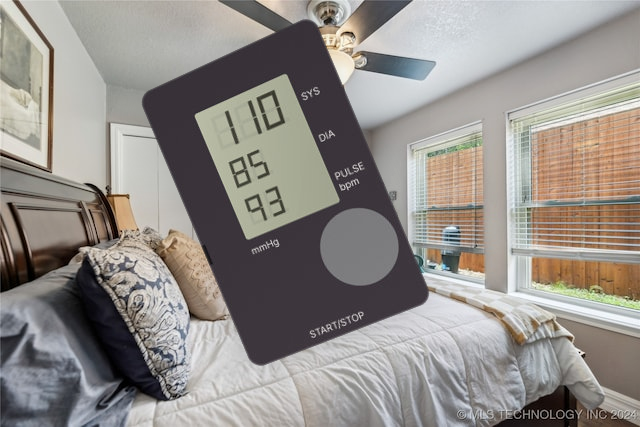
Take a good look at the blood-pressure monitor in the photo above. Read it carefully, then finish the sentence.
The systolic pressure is 110 mmHg
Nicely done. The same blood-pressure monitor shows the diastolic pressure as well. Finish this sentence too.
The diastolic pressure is 85 mmHg
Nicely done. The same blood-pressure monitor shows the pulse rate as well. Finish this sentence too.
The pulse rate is 93 bpm
